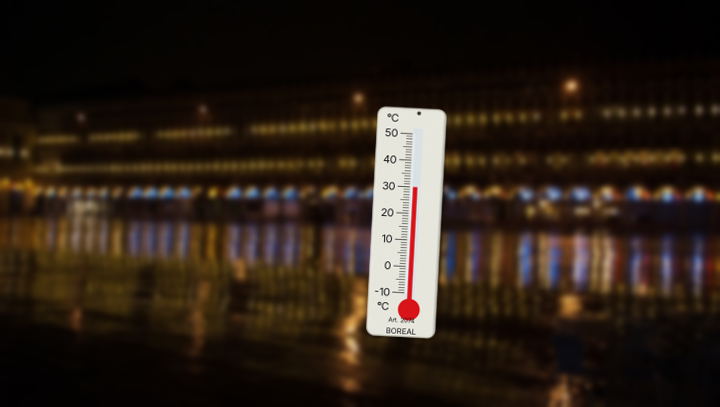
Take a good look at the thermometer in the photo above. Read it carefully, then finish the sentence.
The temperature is 30 °C
